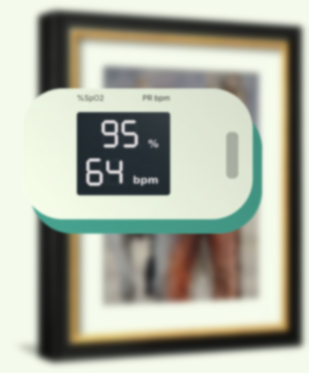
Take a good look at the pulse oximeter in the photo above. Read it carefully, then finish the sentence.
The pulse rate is 64 bpm
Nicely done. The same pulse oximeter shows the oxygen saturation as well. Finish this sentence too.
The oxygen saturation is 95 %
